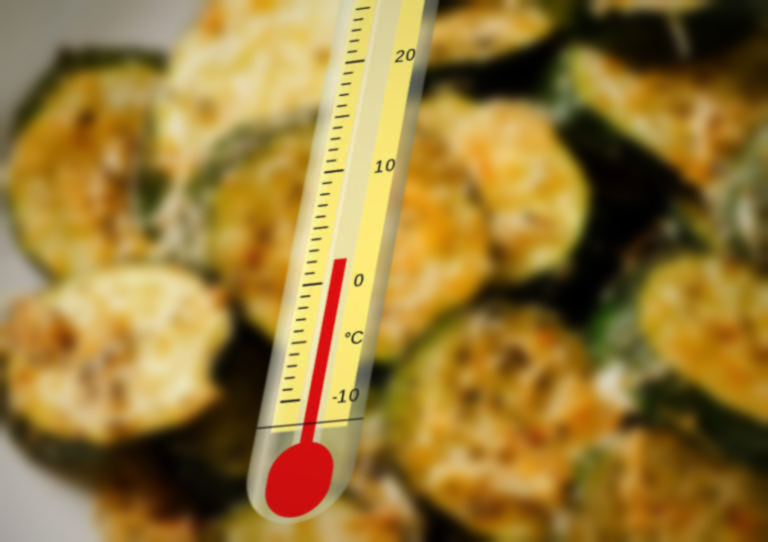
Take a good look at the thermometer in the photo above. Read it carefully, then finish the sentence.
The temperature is 2 °C
